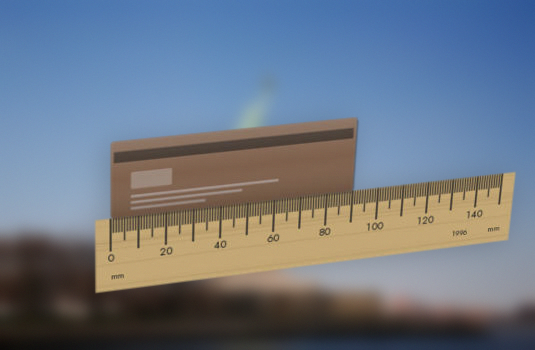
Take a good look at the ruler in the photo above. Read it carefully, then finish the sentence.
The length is 90 mm
